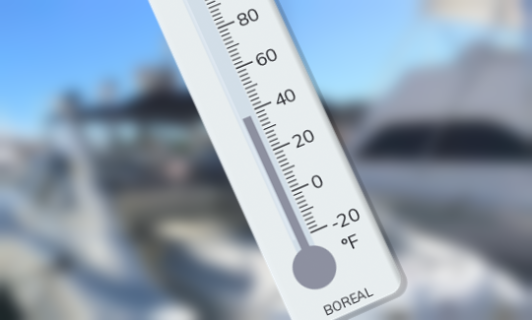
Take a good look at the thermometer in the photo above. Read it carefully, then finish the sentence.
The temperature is 38 °F
